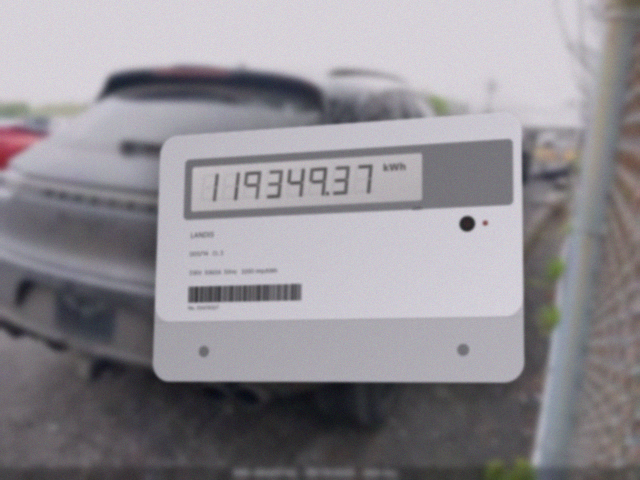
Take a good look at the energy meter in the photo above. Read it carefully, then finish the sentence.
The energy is 119349.37 kWh
